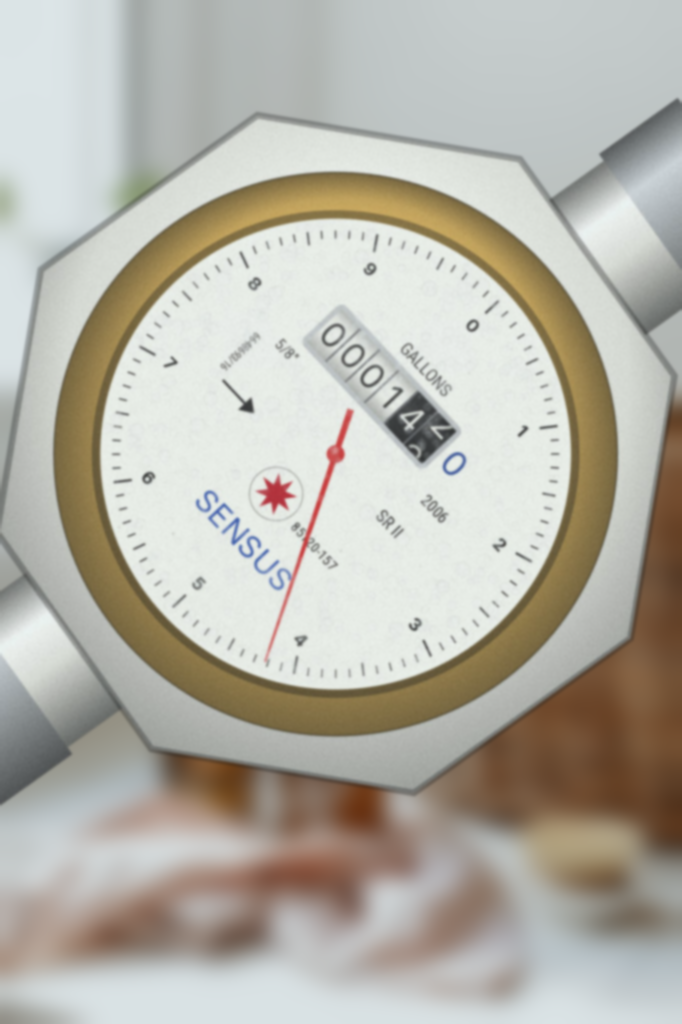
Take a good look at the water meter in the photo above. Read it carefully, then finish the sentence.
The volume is 1424.2 gal
